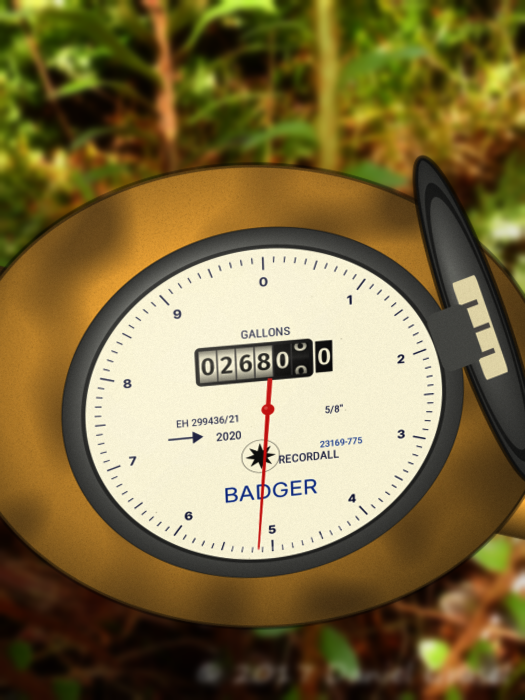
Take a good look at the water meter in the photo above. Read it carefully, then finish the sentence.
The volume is 268085.1 gal
